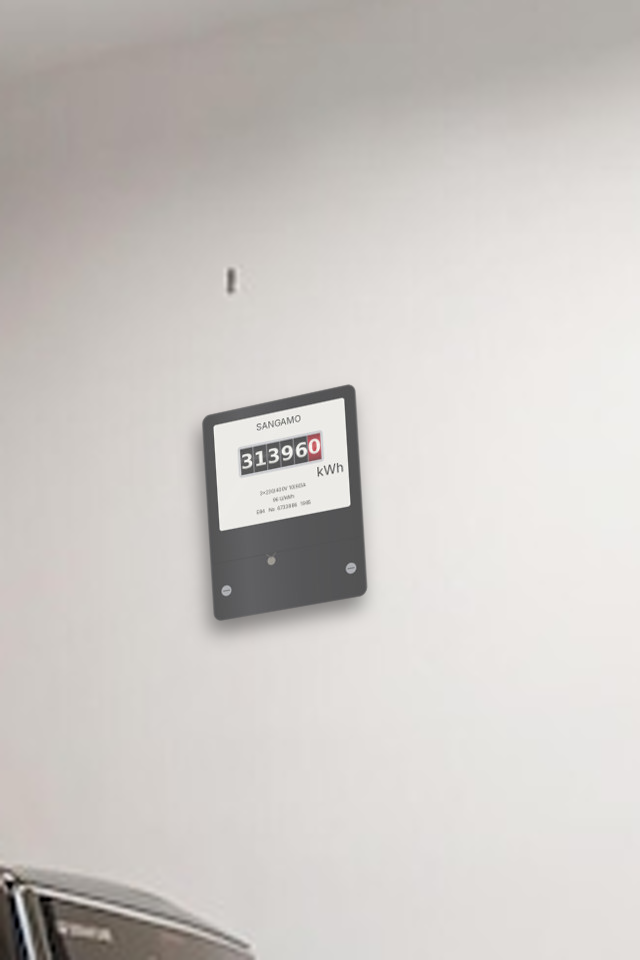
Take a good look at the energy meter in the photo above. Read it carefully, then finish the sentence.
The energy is 31396.0 kWh
